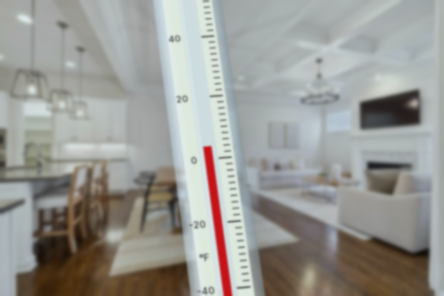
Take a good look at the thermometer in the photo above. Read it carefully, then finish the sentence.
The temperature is 4 °F
